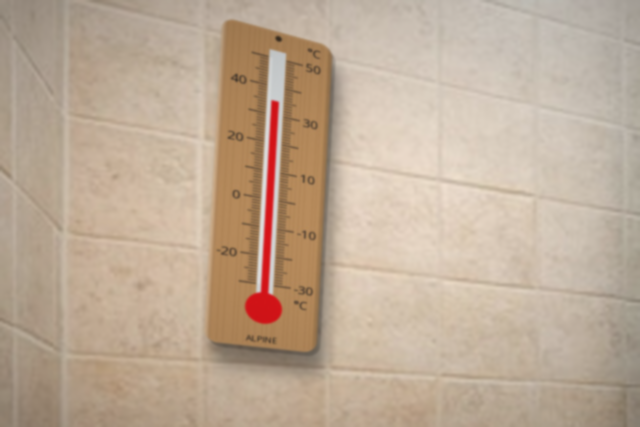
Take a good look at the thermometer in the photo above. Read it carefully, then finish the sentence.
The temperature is 35 °C
